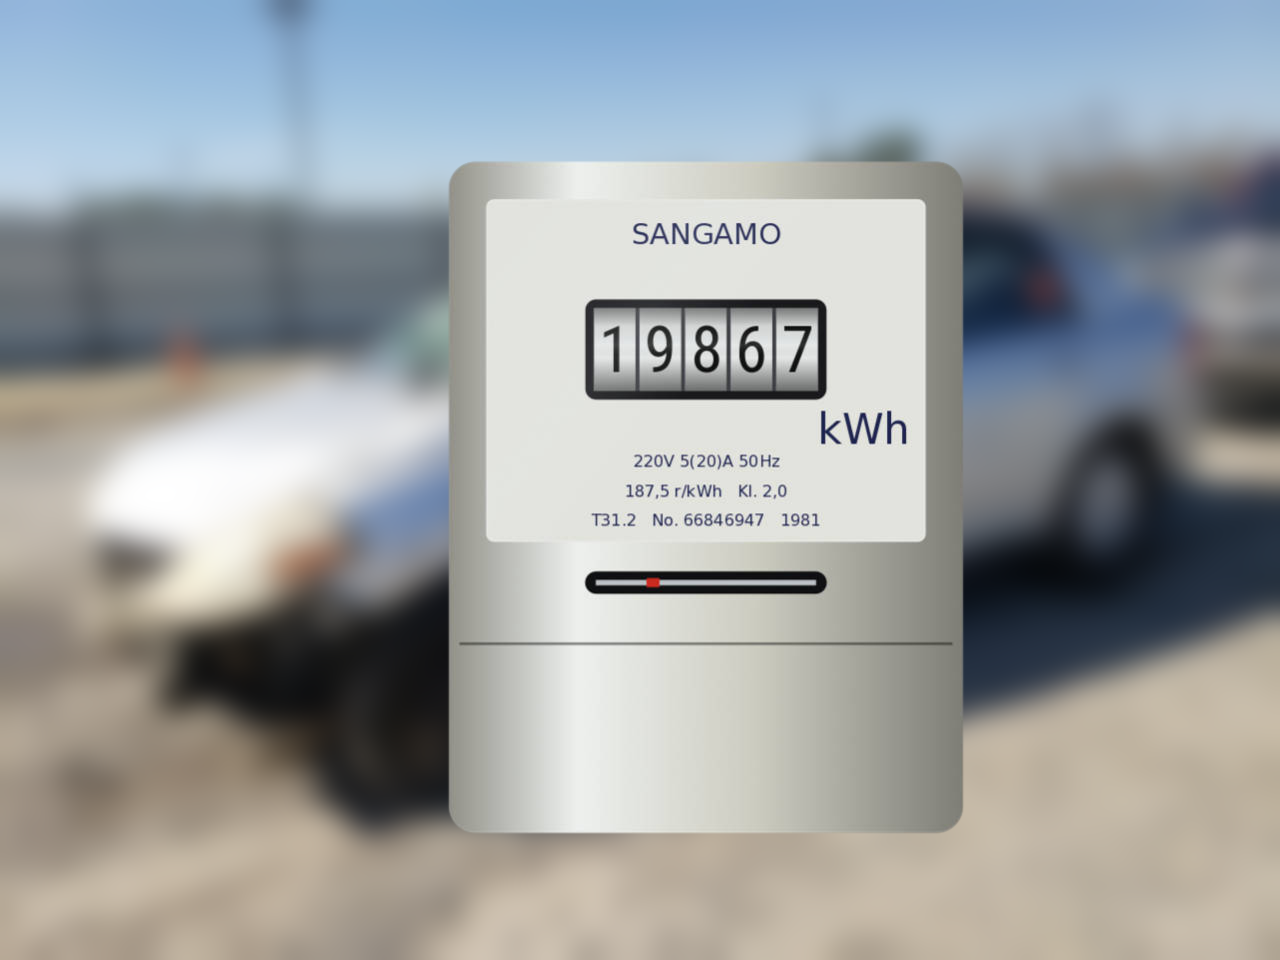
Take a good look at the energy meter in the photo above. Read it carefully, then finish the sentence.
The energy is 19867 kWh
